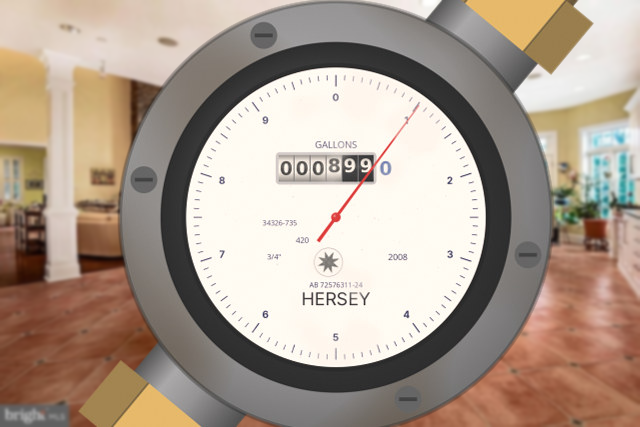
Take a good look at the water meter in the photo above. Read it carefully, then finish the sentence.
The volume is 8991.0 gal
